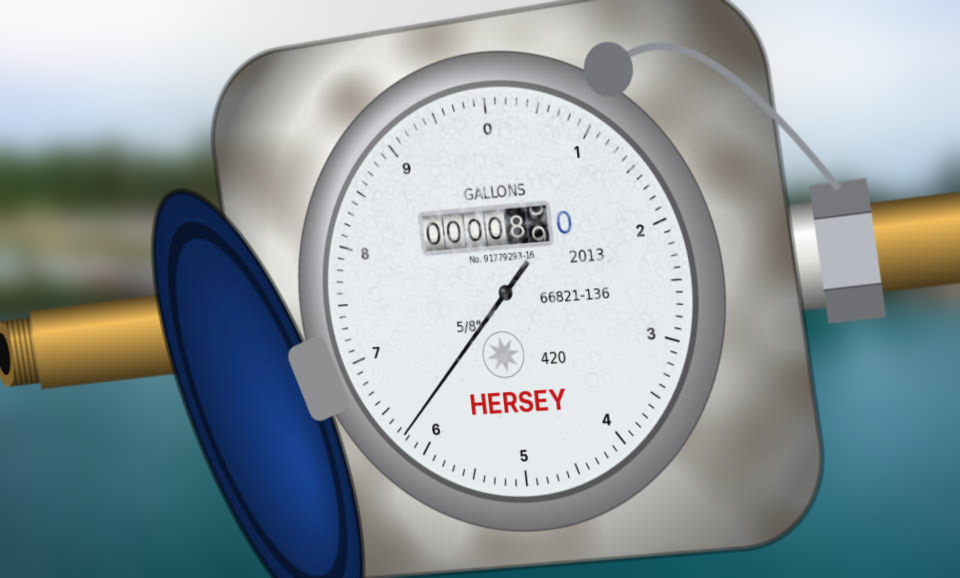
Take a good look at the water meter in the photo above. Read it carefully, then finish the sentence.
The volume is 886.2 gal
